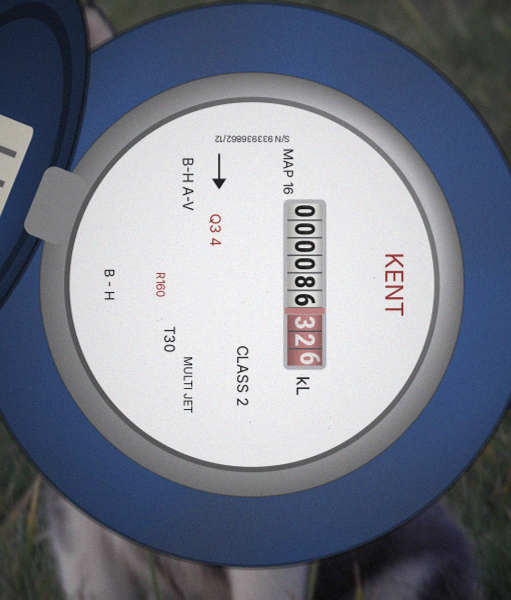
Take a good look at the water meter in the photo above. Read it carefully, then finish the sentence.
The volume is 86.326 kL
